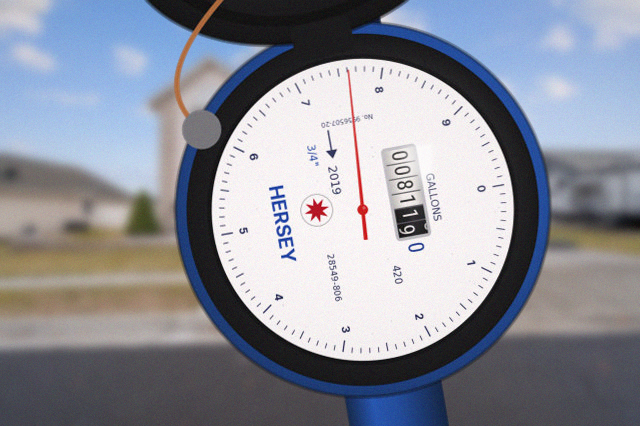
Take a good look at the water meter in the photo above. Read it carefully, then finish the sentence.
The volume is 81187.6 gal
